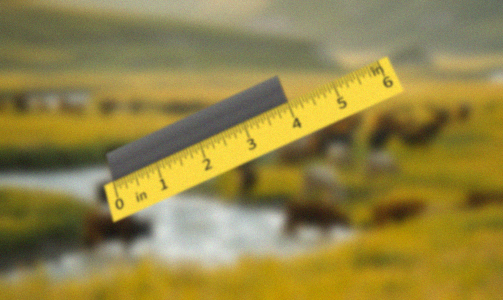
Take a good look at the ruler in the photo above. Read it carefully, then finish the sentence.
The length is 4 in
